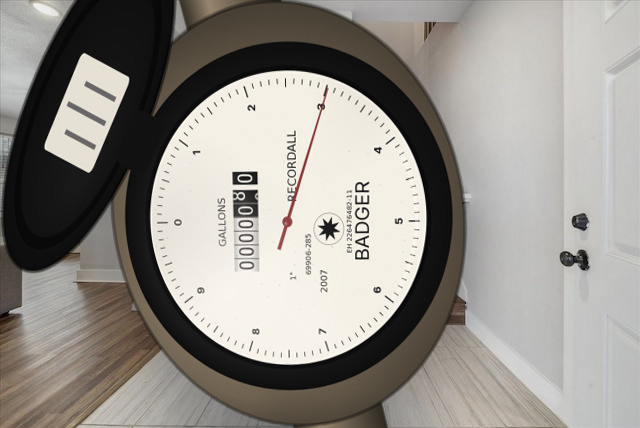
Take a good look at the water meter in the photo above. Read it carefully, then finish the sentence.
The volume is 83.0 gal
